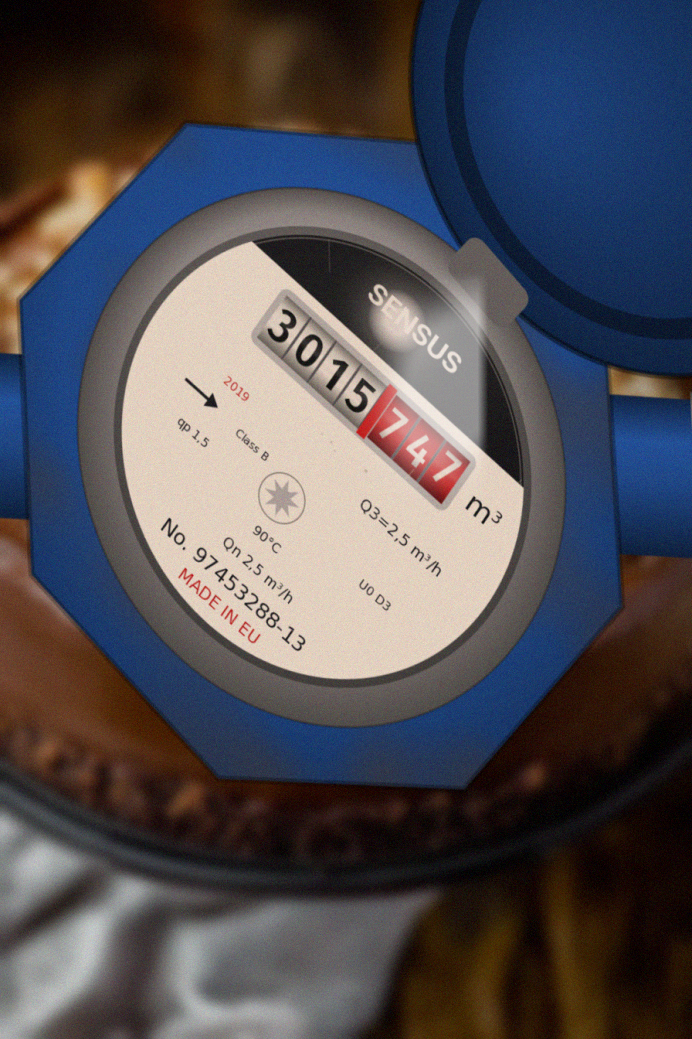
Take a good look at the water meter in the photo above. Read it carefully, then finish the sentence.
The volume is 3015.747 m³
